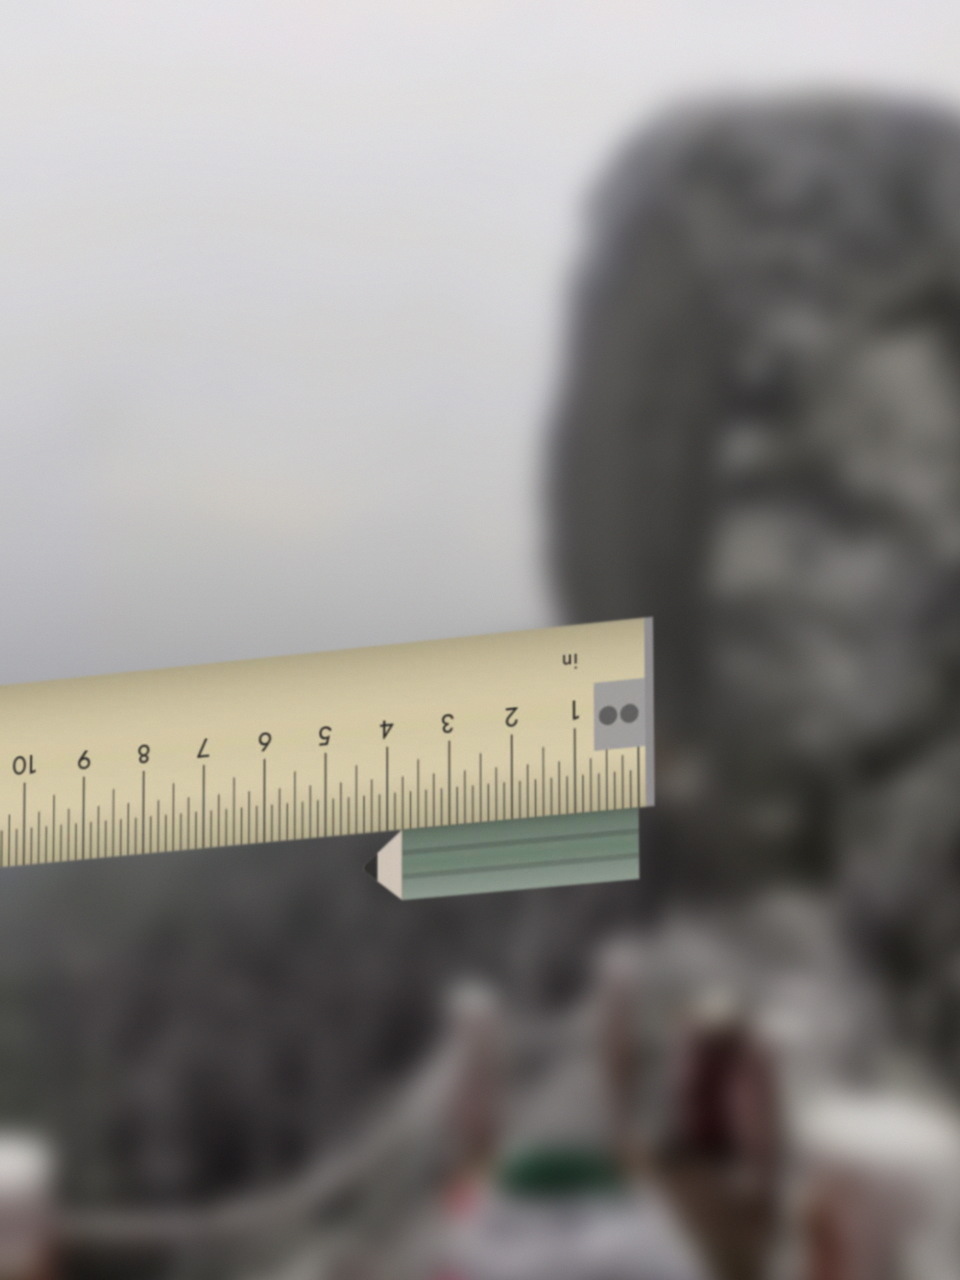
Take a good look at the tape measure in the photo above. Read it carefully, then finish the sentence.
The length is 4.375 in
